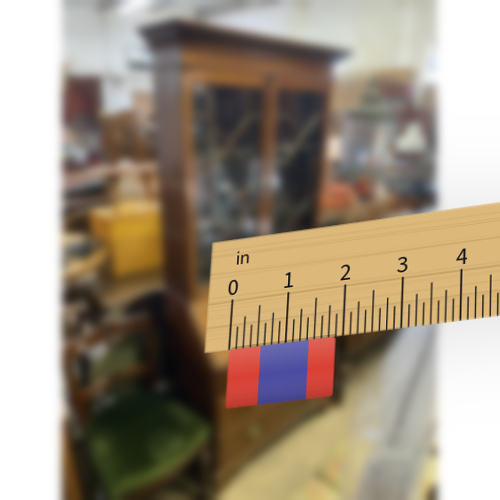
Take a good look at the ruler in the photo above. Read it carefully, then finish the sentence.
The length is 1.875 in
